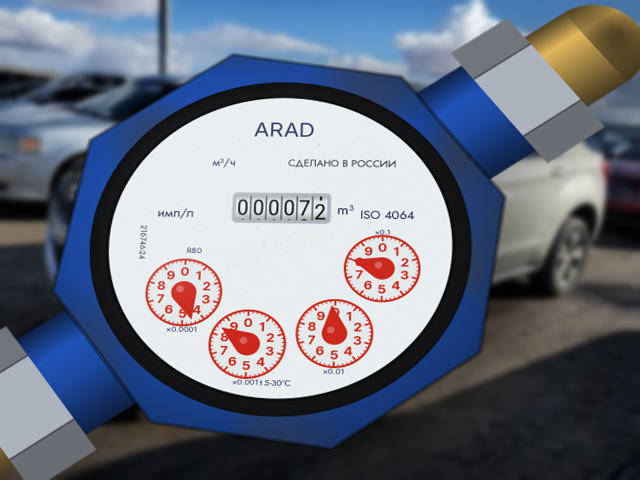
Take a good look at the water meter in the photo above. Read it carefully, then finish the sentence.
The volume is 71.7984 m³
